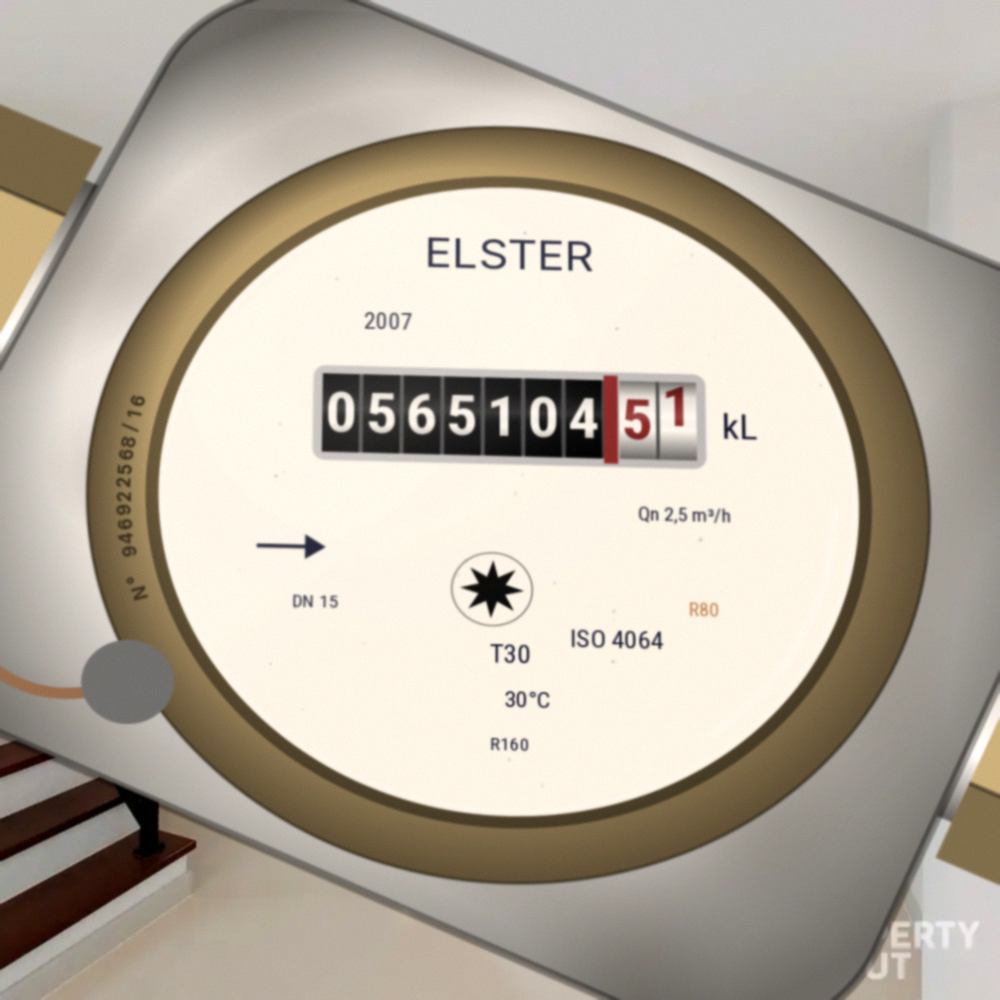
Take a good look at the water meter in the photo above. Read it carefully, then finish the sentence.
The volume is 565104.51 kL
